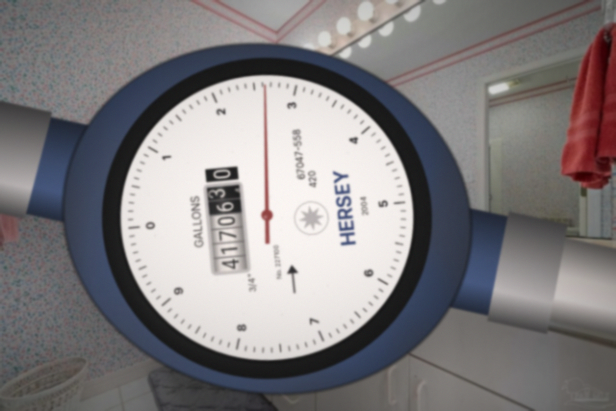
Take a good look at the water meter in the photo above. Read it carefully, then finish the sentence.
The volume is 4170632.6 gal
